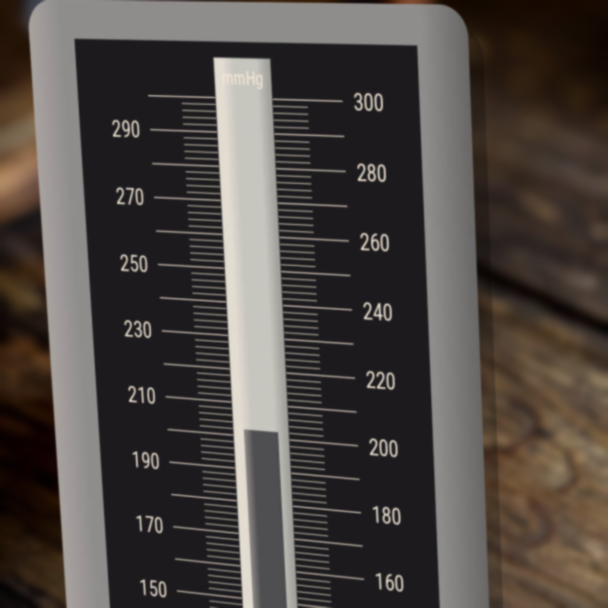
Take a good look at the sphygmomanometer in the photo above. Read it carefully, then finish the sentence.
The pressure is 202 mmHg
